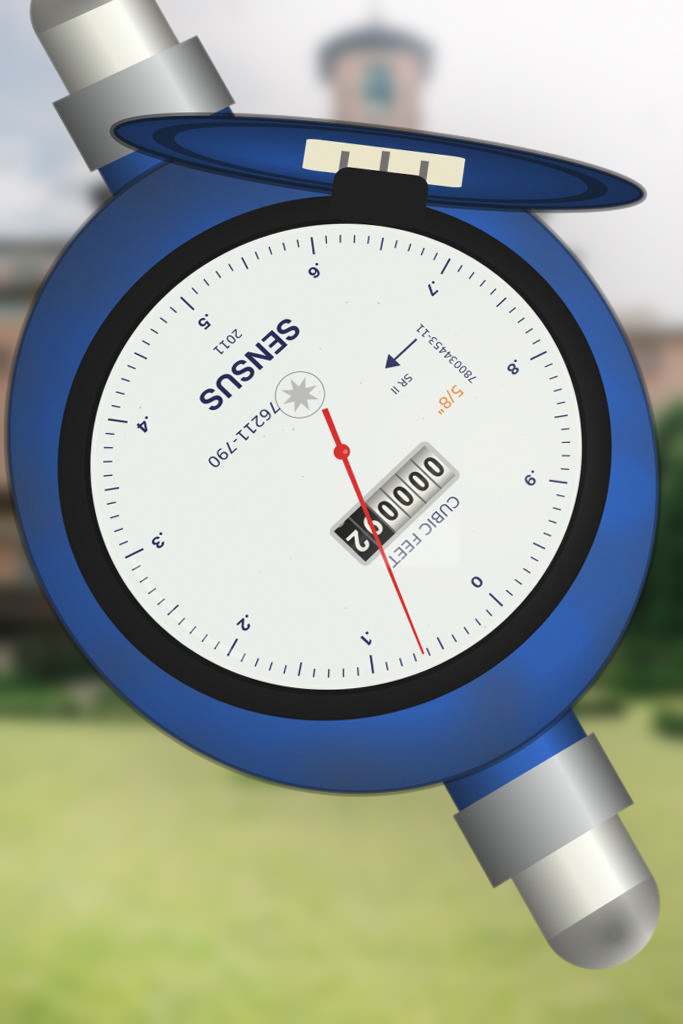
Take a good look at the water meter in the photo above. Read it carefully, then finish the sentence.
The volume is 92.06 ft³
